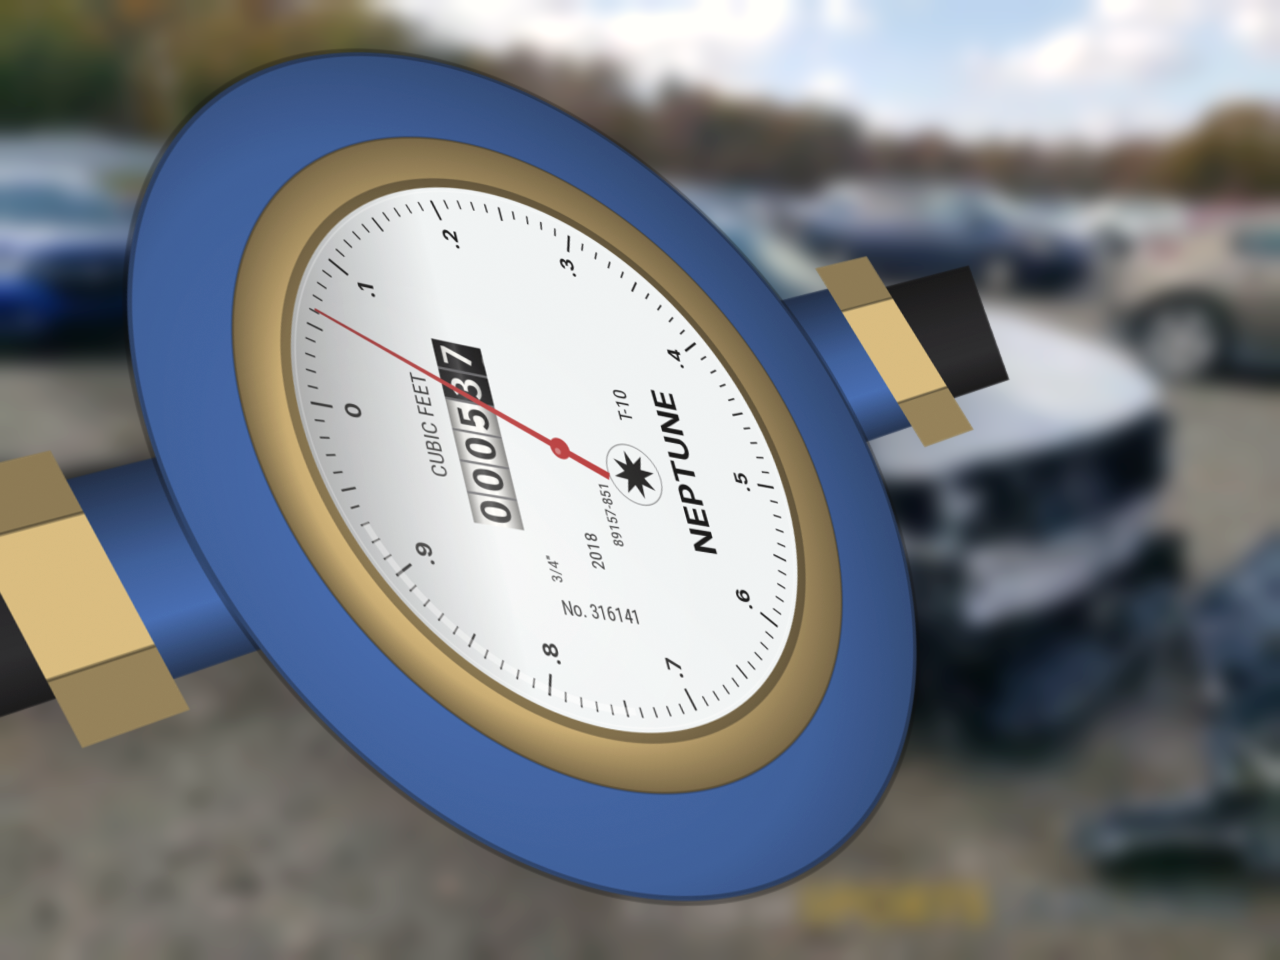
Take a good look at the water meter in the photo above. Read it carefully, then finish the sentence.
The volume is 537.06 ft³
